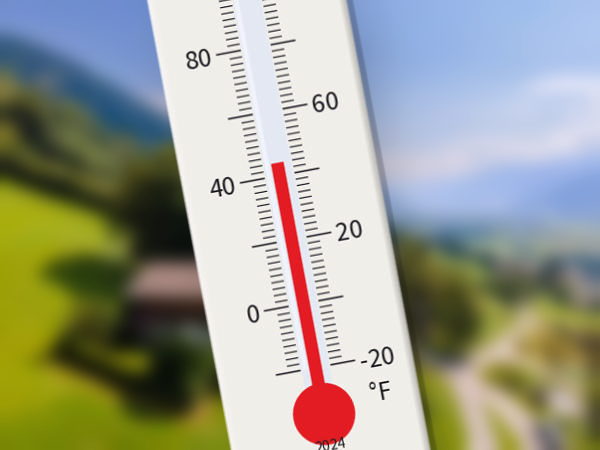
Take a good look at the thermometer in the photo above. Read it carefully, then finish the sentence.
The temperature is 44 °F
